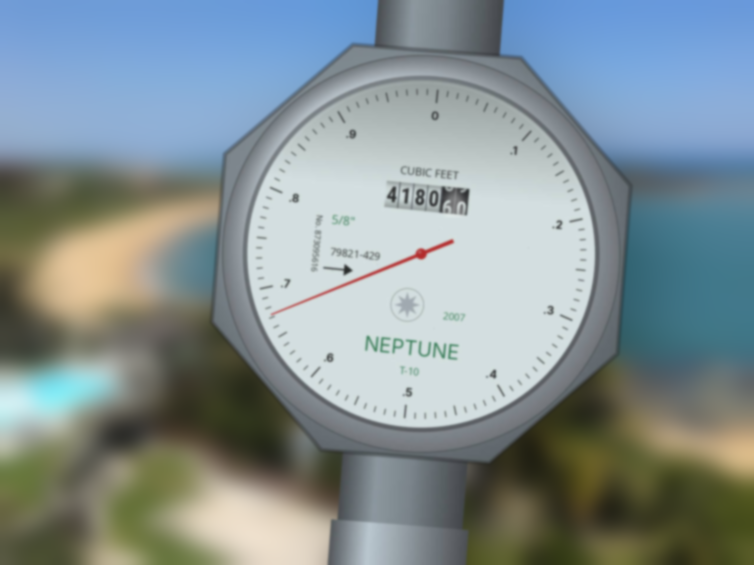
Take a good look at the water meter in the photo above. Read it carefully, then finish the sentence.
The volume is 418059.67 ft³
